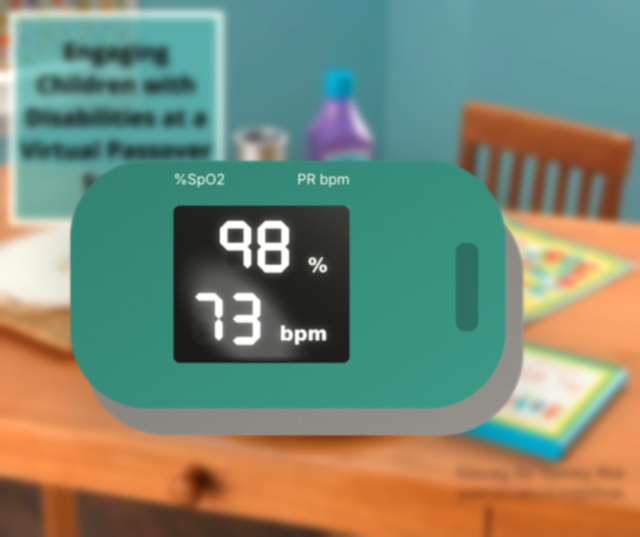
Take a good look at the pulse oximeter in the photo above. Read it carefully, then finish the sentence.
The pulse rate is 73 bpm
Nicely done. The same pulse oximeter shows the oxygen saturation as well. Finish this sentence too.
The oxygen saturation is 98 %
